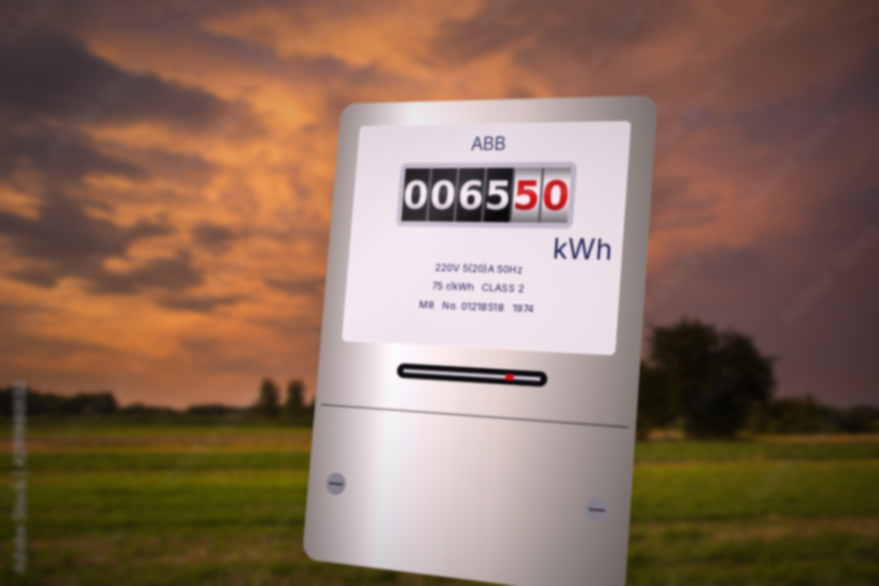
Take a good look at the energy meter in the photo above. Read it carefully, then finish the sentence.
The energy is 65.50 kWh
